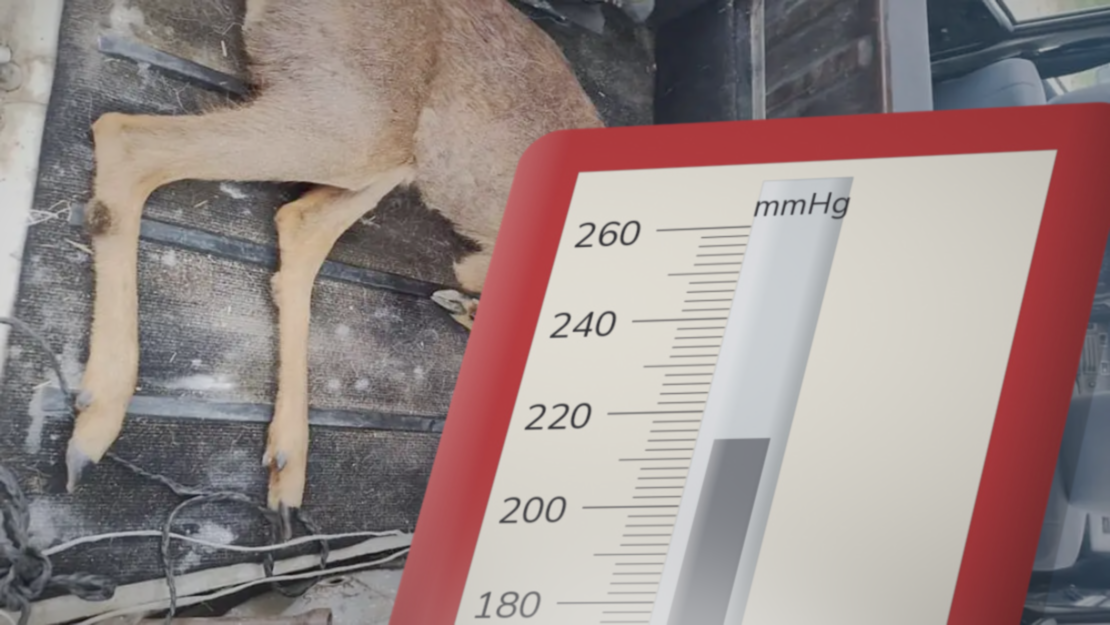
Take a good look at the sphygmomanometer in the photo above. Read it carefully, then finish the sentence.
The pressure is 214 mmHg
